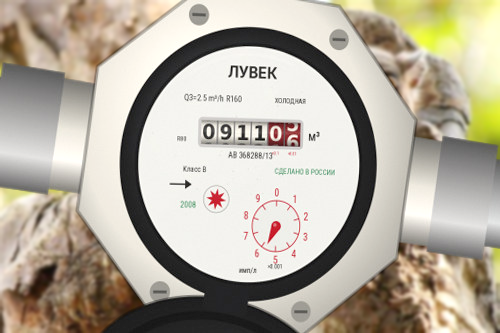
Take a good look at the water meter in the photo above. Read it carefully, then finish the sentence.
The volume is 911.055 m³
